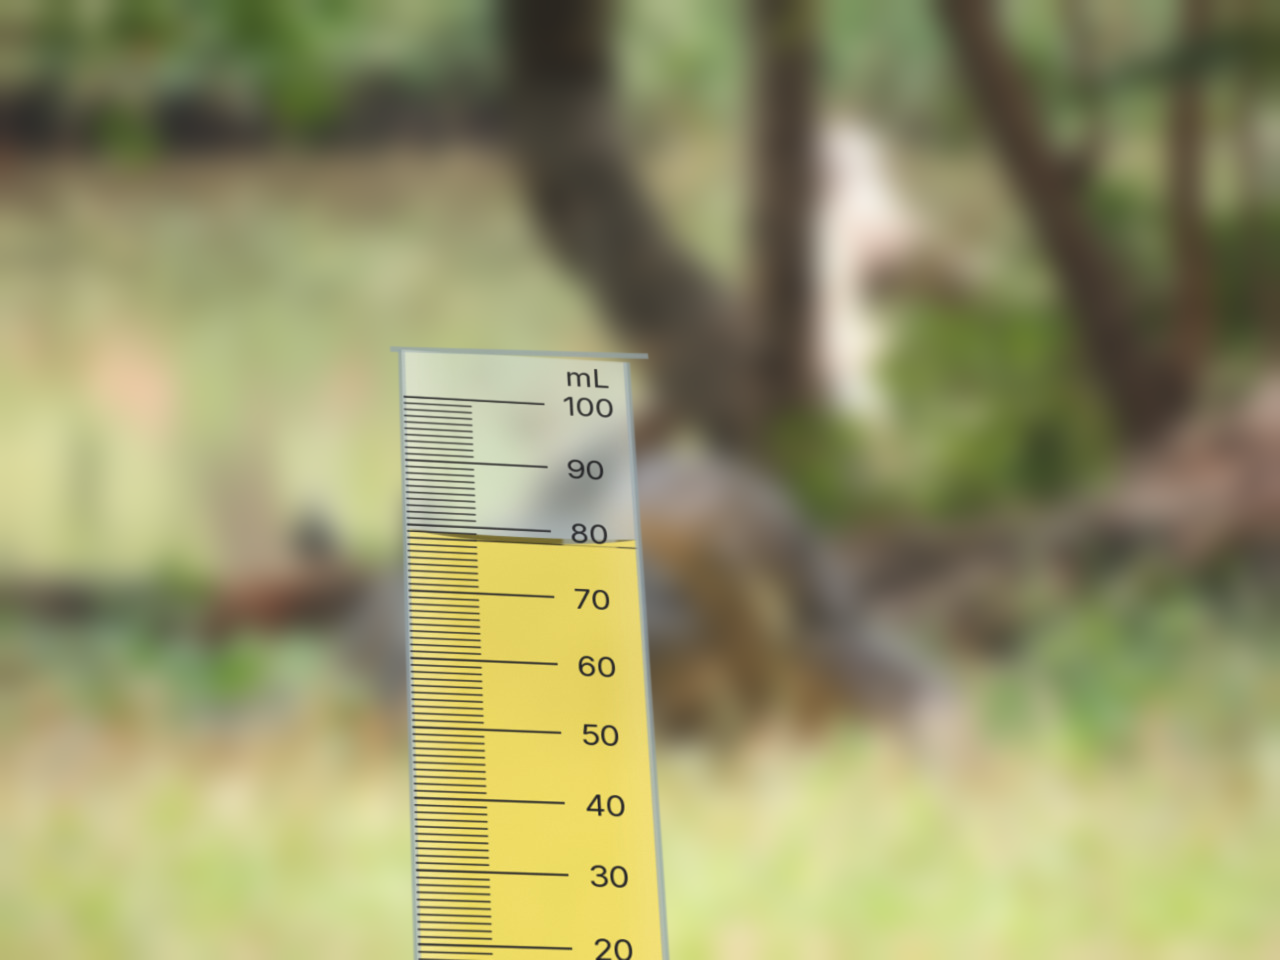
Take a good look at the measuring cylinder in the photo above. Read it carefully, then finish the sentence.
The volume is 78 mL
